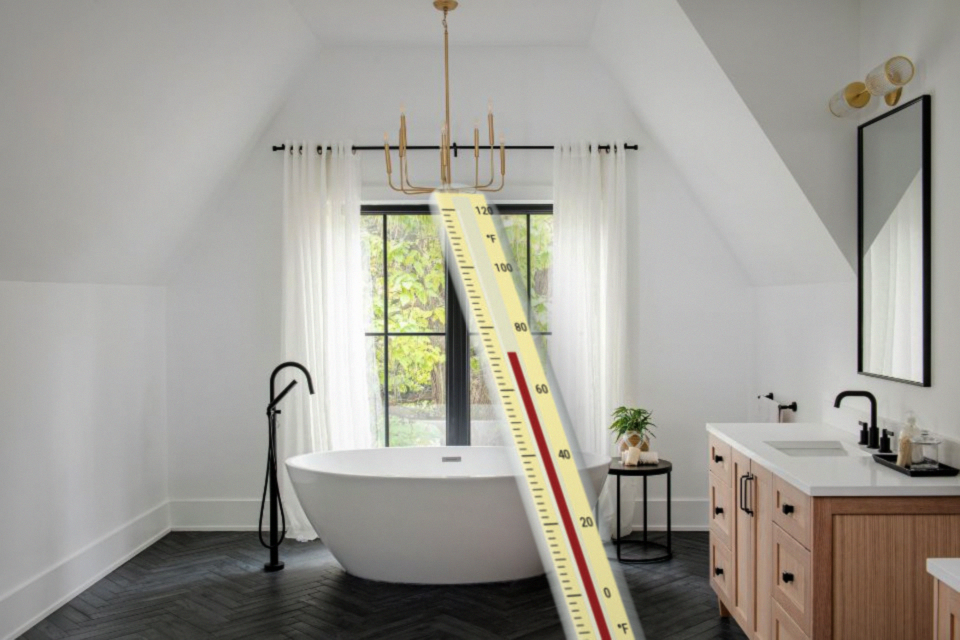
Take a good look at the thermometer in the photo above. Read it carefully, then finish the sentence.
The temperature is 72 °F
